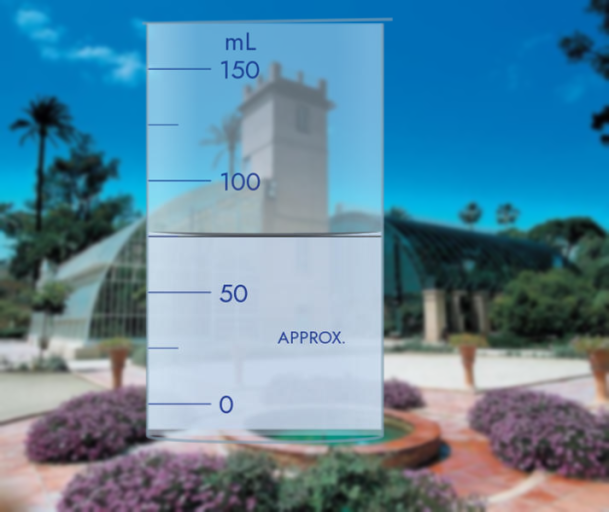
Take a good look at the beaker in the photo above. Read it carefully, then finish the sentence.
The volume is 75 mL
